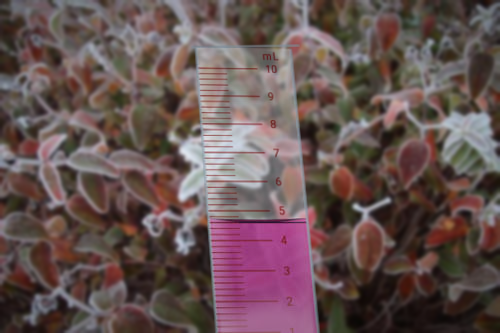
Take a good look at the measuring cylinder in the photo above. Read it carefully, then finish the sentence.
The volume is 4.6 mL
